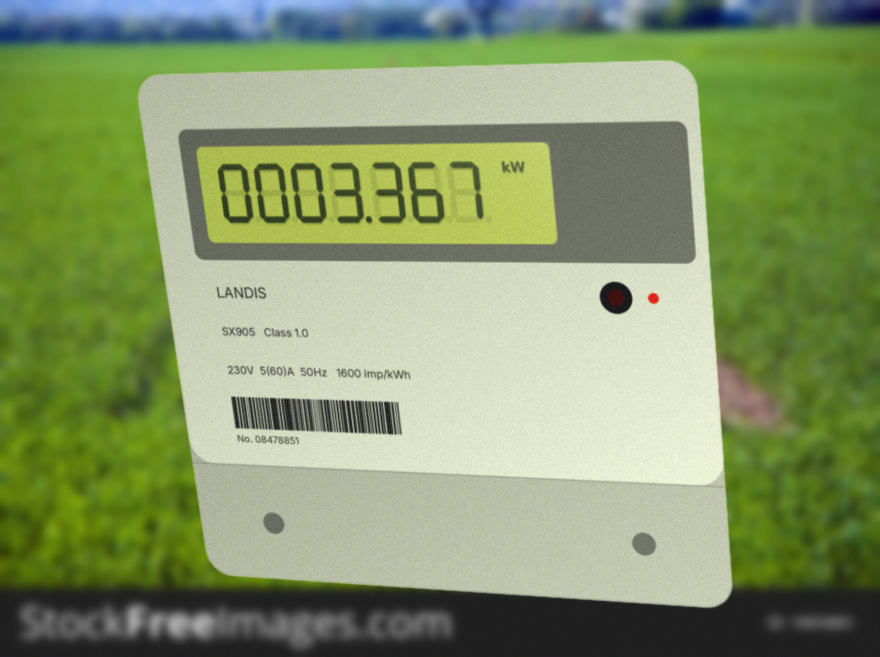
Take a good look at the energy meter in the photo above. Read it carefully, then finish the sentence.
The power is 3.367 kW
